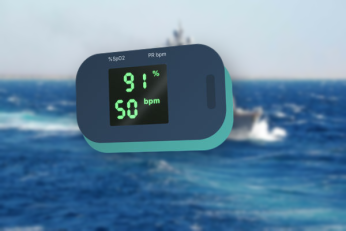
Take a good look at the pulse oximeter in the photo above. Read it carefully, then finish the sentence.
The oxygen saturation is 91 %
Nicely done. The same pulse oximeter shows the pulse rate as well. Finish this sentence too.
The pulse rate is 50 bpm
